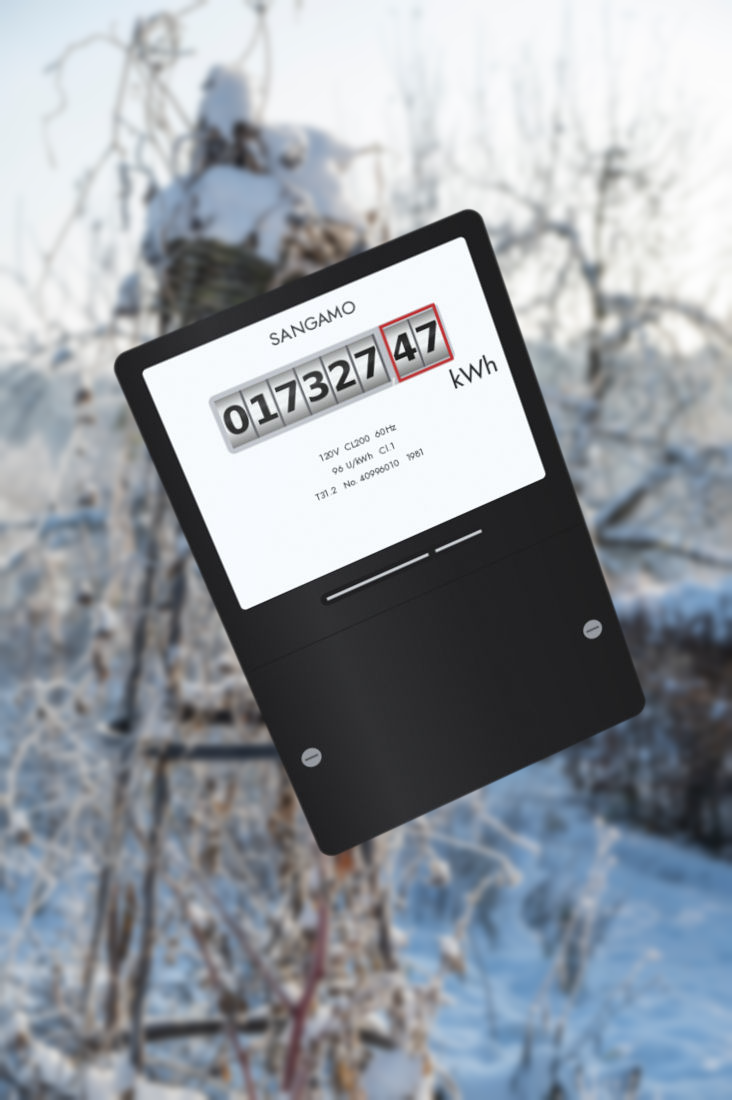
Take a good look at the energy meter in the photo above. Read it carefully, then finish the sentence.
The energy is 17327.47 kWh
